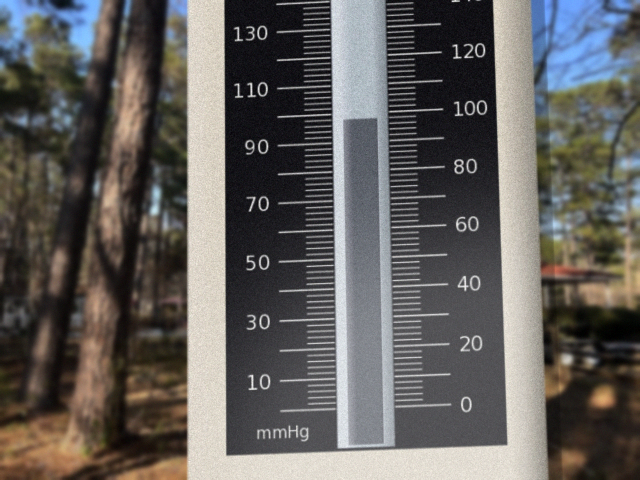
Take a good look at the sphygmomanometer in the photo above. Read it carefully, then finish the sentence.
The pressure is 98 mmHg
